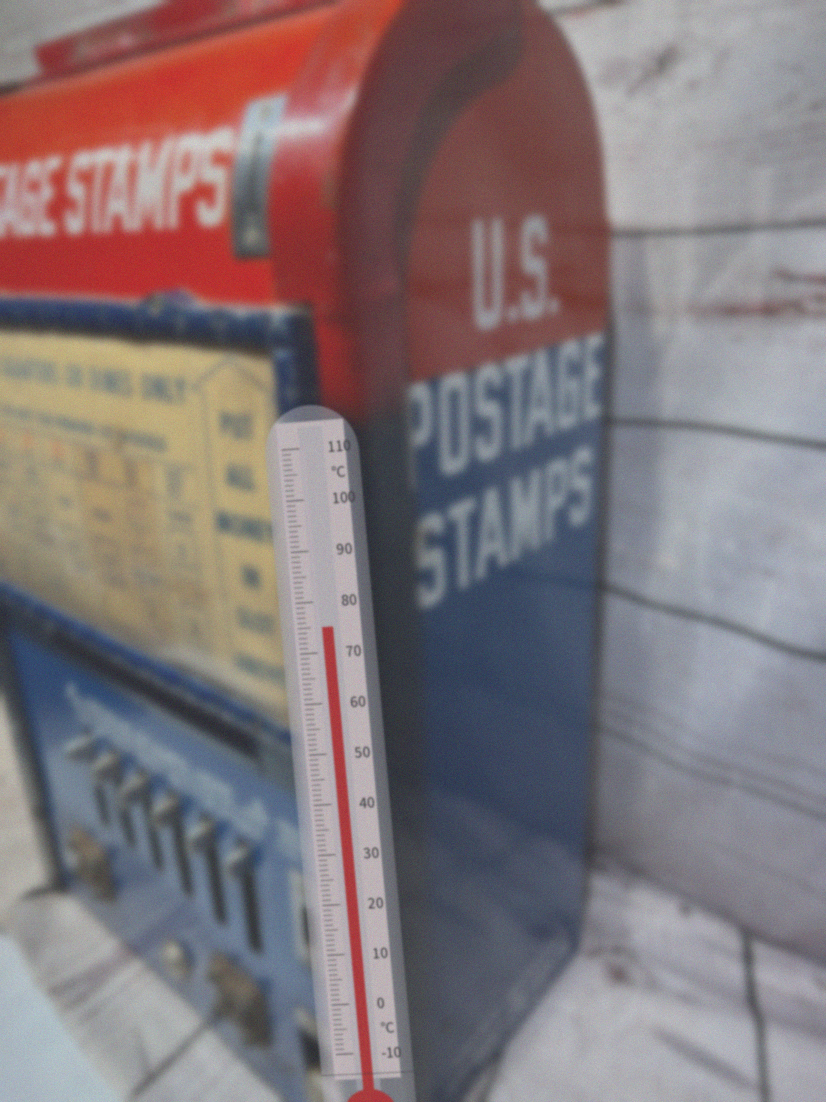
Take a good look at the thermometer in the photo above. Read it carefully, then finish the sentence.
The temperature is 75 °C
